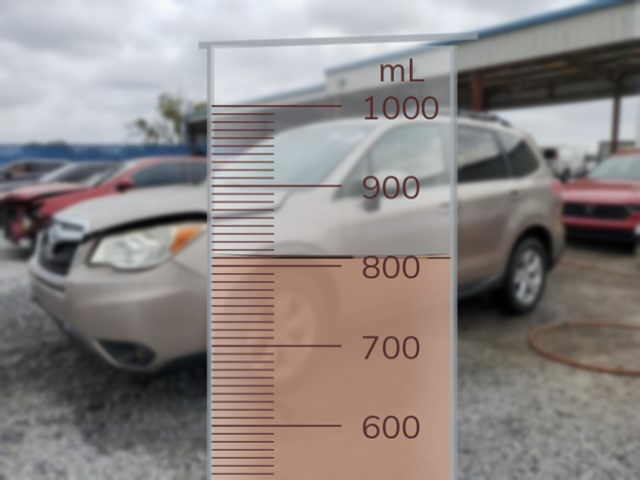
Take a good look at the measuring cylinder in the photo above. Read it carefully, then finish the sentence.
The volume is 810 mL
